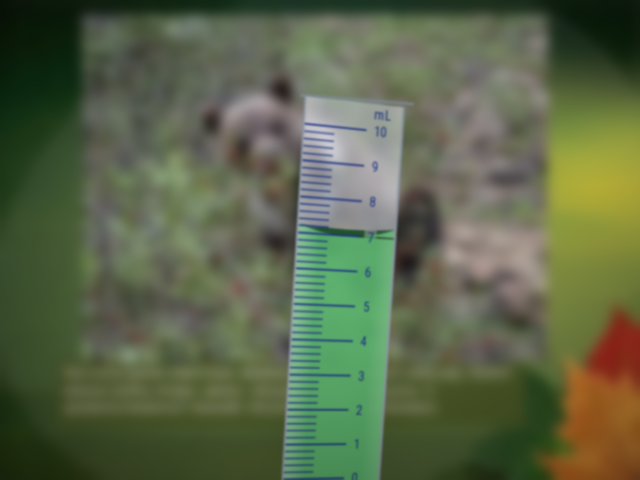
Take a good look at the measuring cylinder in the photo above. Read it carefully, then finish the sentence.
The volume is 7 mL
